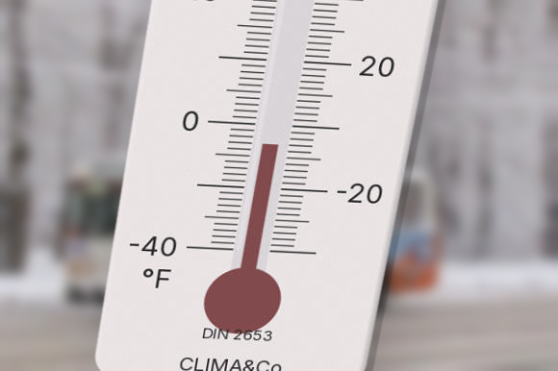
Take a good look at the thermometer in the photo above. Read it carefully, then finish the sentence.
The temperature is -6 °F
